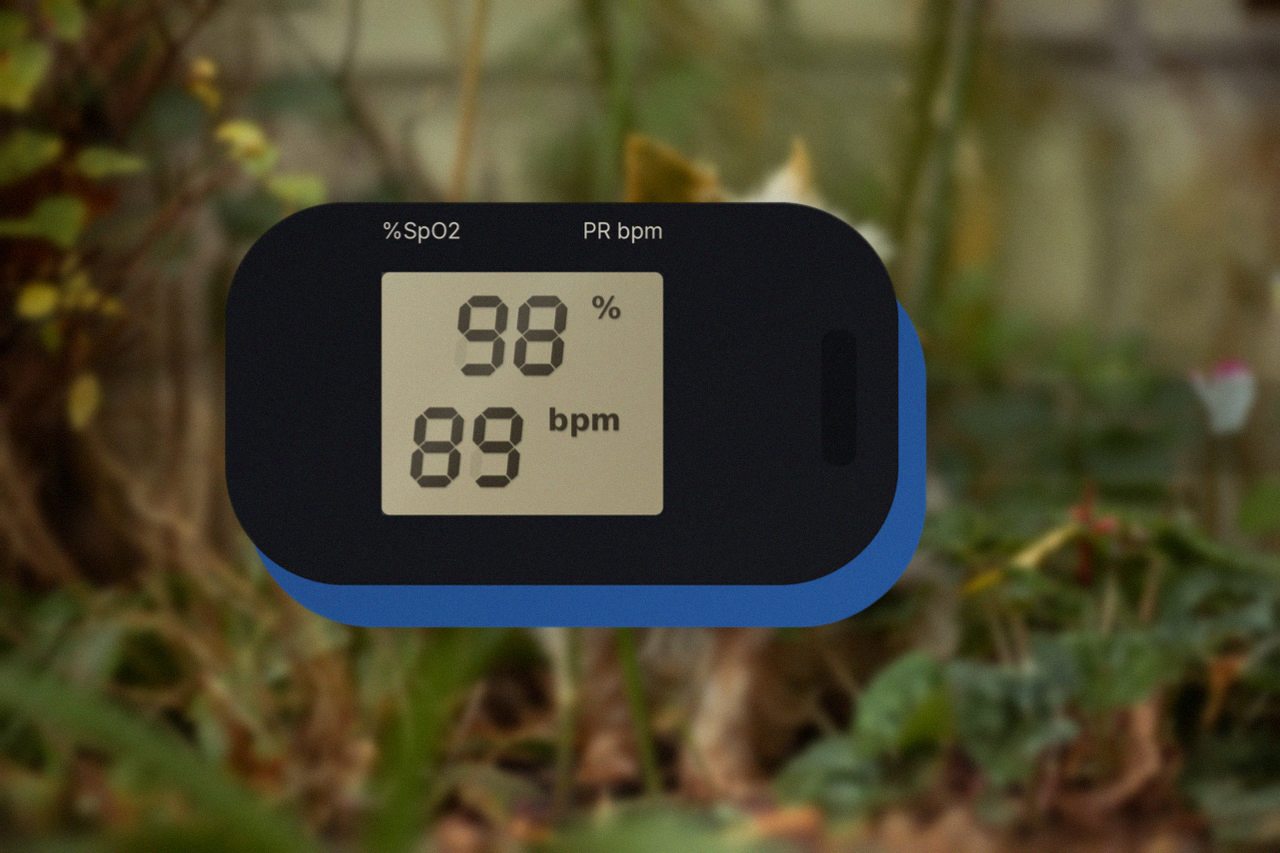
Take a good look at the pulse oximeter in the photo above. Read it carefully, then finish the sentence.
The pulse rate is 89 bpm
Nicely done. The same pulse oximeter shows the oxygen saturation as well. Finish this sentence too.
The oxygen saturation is 98 %
